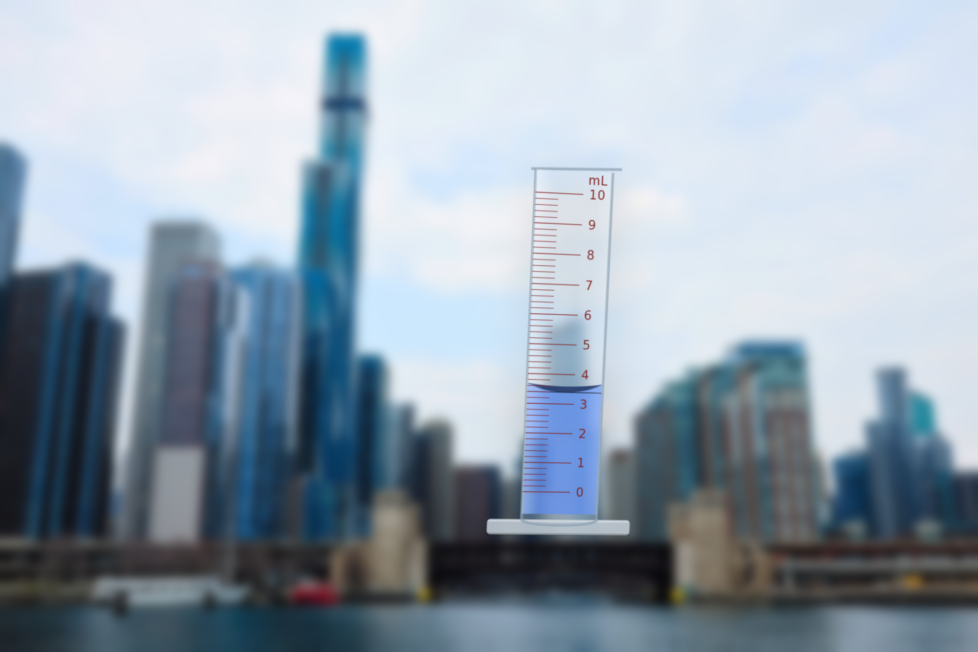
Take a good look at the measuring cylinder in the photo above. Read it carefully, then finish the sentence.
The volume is 3.4 mL
